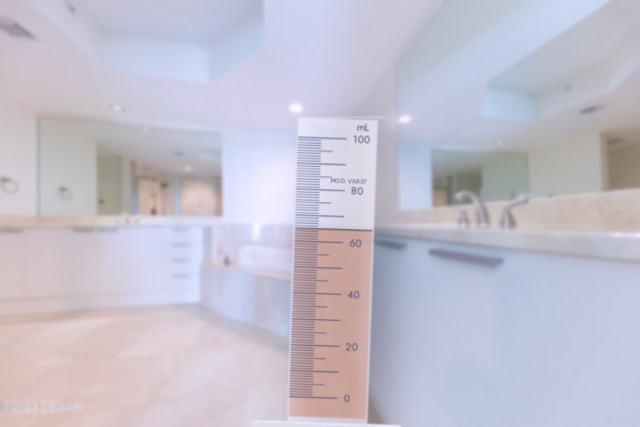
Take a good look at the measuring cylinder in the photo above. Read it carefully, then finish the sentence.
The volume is 65 mL
